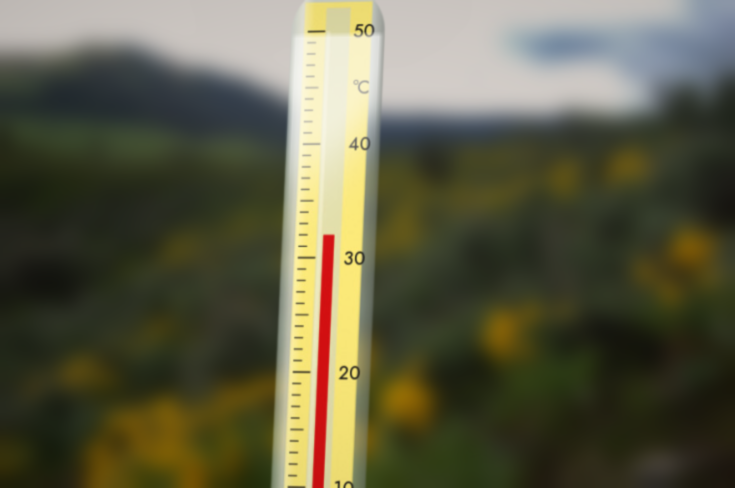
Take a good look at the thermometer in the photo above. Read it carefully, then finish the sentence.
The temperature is 32 °C
